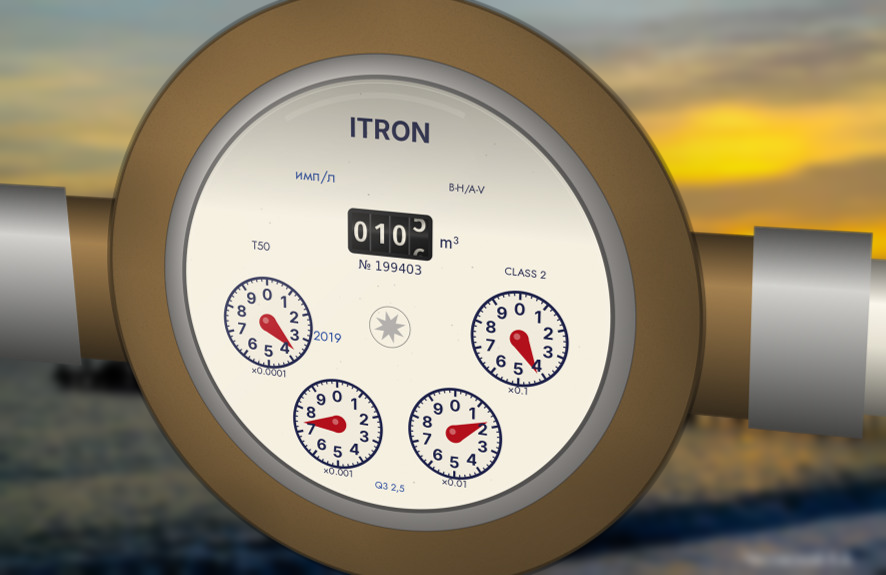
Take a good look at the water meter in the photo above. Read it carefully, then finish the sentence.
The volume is 105.4173 m³
